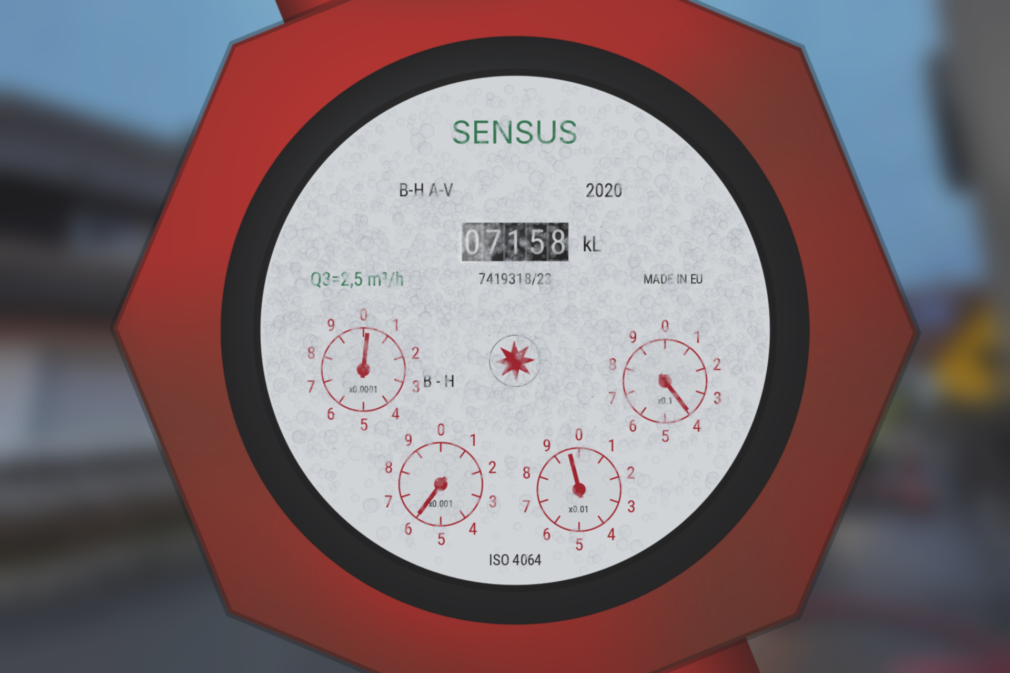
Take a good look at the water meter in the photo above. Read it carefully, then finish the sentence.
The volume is 7158.3960 kL
